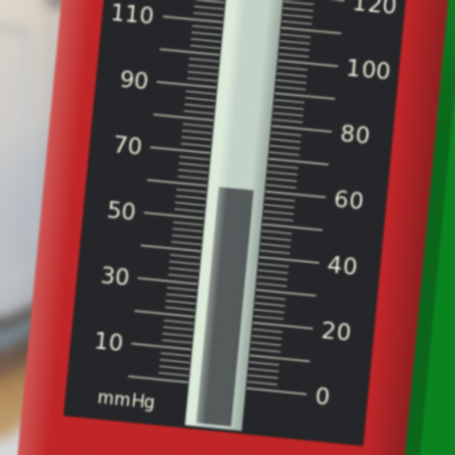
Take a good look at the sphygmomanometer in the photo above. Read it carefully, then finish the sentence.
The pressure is 60 mmHg
